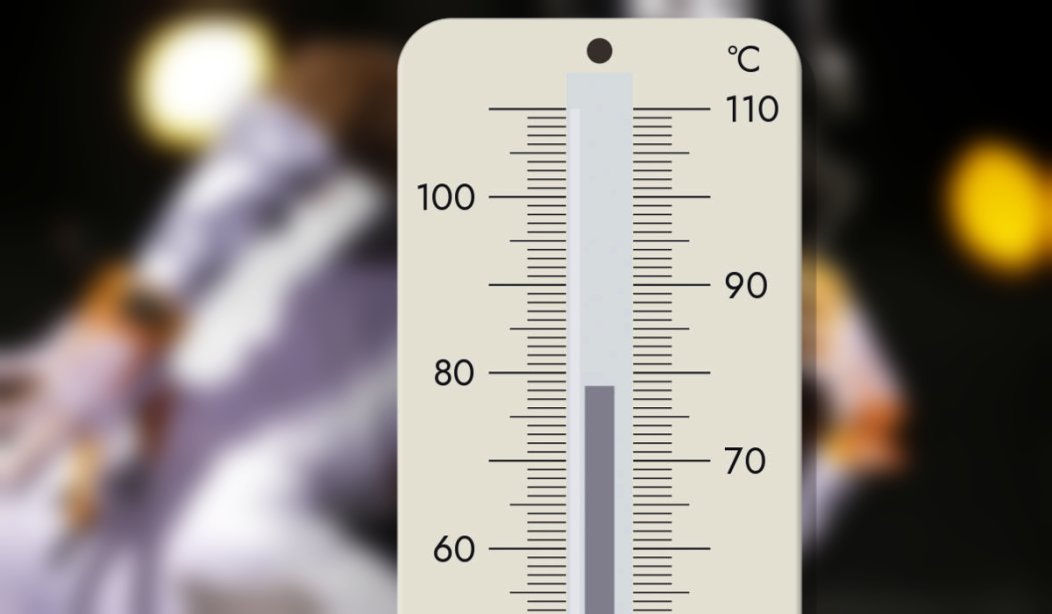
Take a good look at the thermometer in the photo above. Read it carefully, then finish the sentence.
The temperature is 78.5 °C
